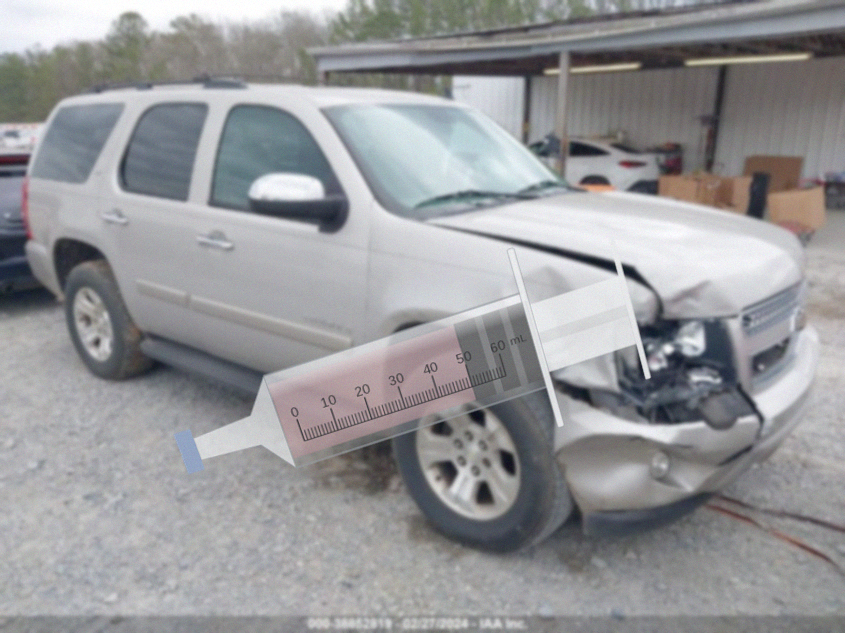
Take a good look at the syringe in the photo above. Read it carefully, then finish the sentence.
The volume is 50 mL
